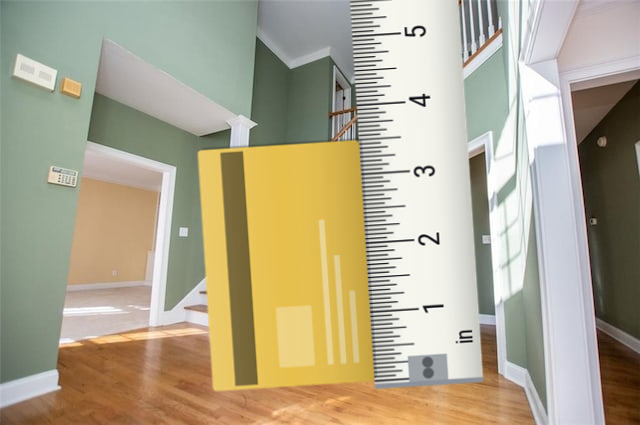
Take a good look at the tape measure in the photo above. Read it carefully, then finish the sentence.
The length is 3.5 in
